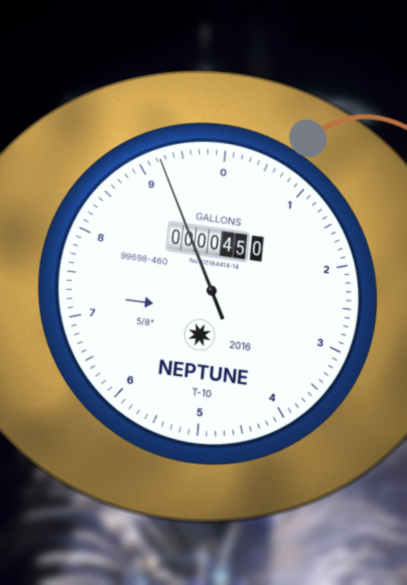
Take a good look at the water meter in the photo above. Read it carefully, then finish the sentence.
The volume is 449.2 gal
